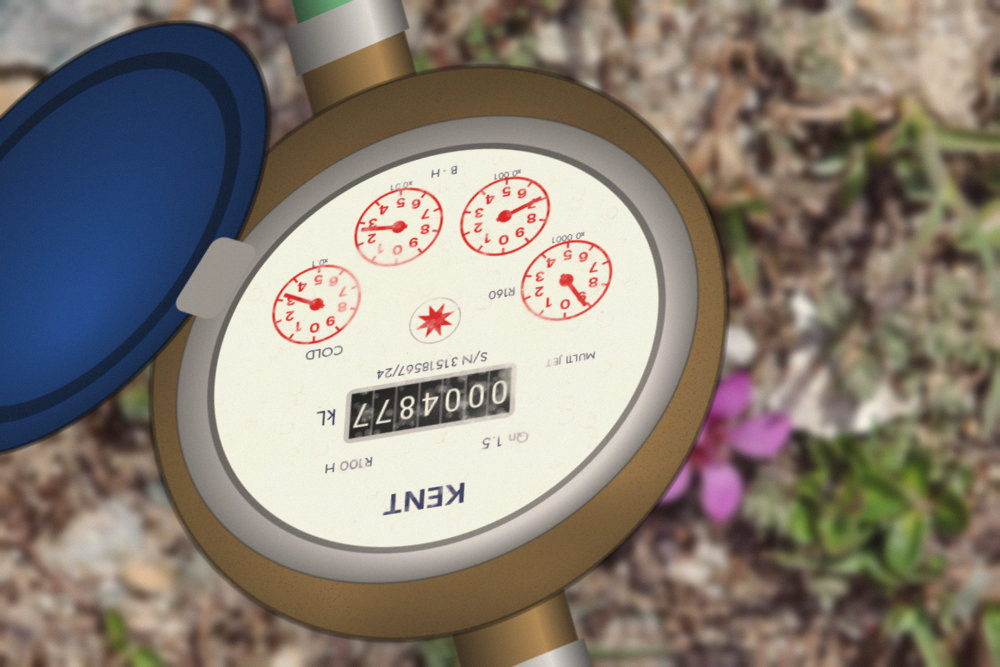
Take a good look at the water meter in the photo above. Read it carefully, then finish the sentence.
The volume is 4877.3269 kL
